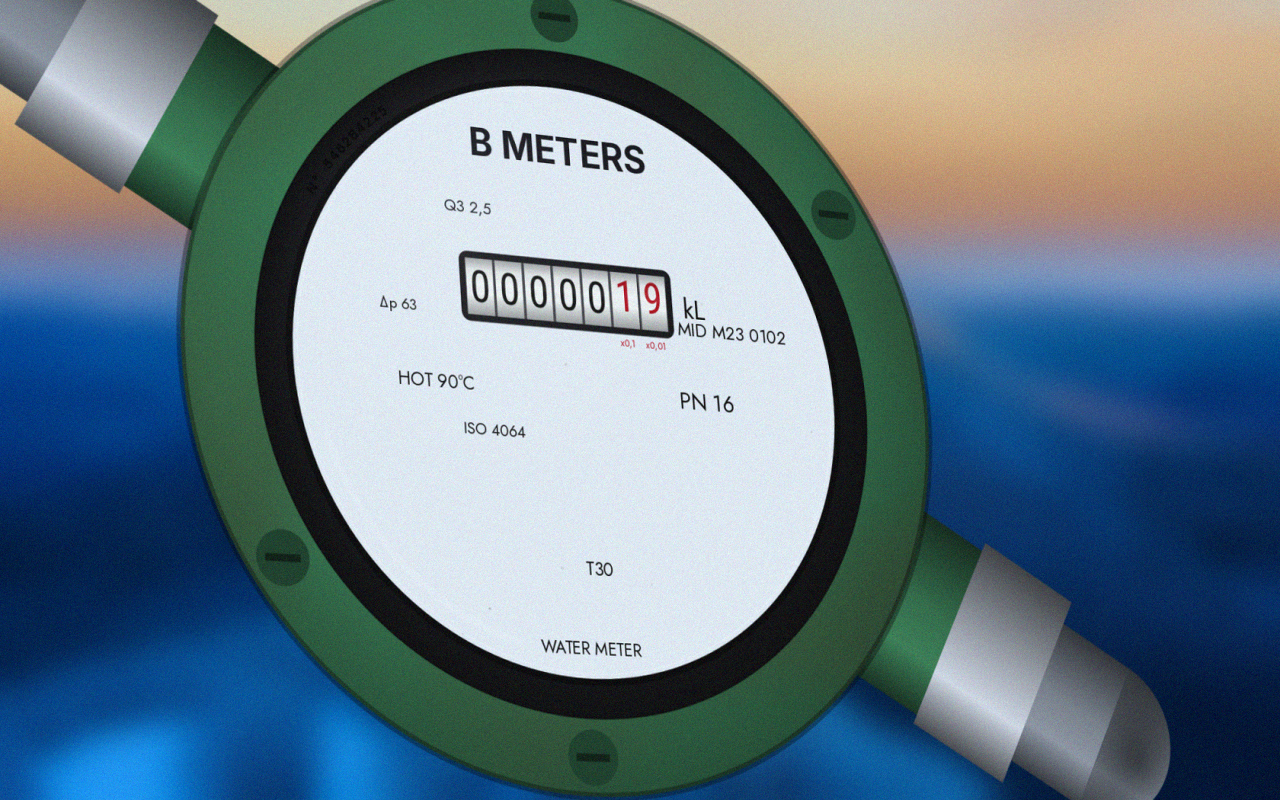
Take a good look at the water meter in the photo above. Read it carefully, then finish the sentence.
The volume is 0.19 kL
